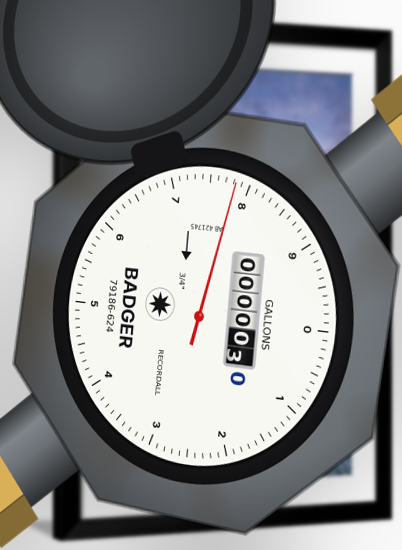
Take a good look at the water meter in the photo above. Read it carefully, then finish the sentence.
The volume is 27.8 gal
